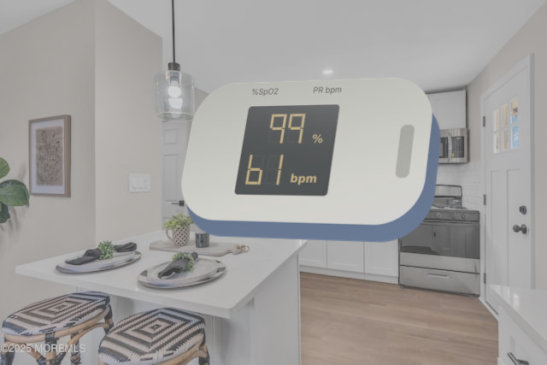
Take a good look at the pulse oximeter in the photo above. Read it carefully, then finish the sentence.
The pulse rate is 61 bpm
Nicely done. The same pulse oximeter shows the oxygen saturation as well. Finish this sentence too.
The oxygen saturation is 99 %
